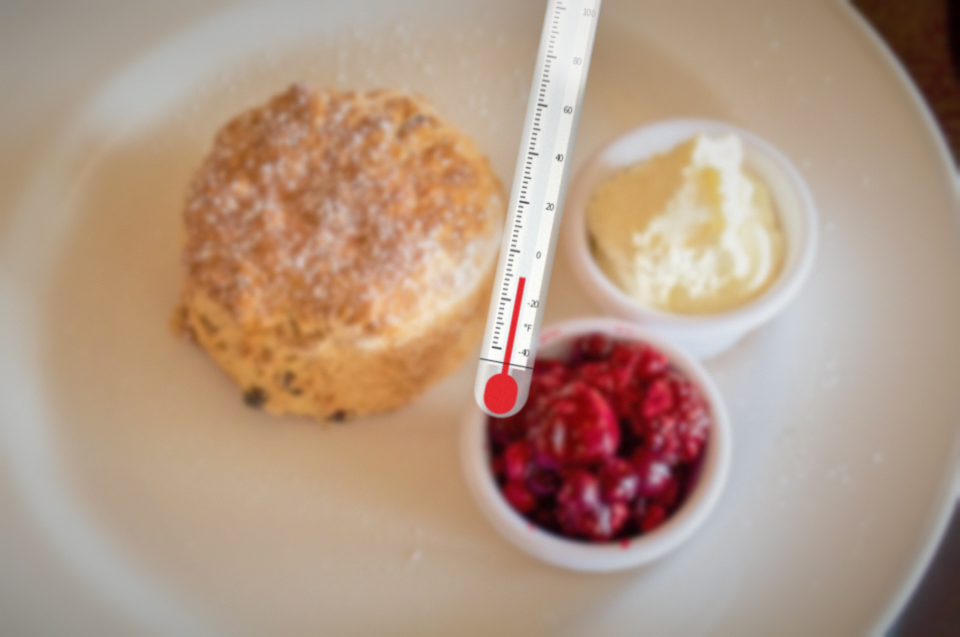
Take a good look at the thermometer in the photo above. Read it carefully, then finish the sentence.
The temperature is -10 °F
